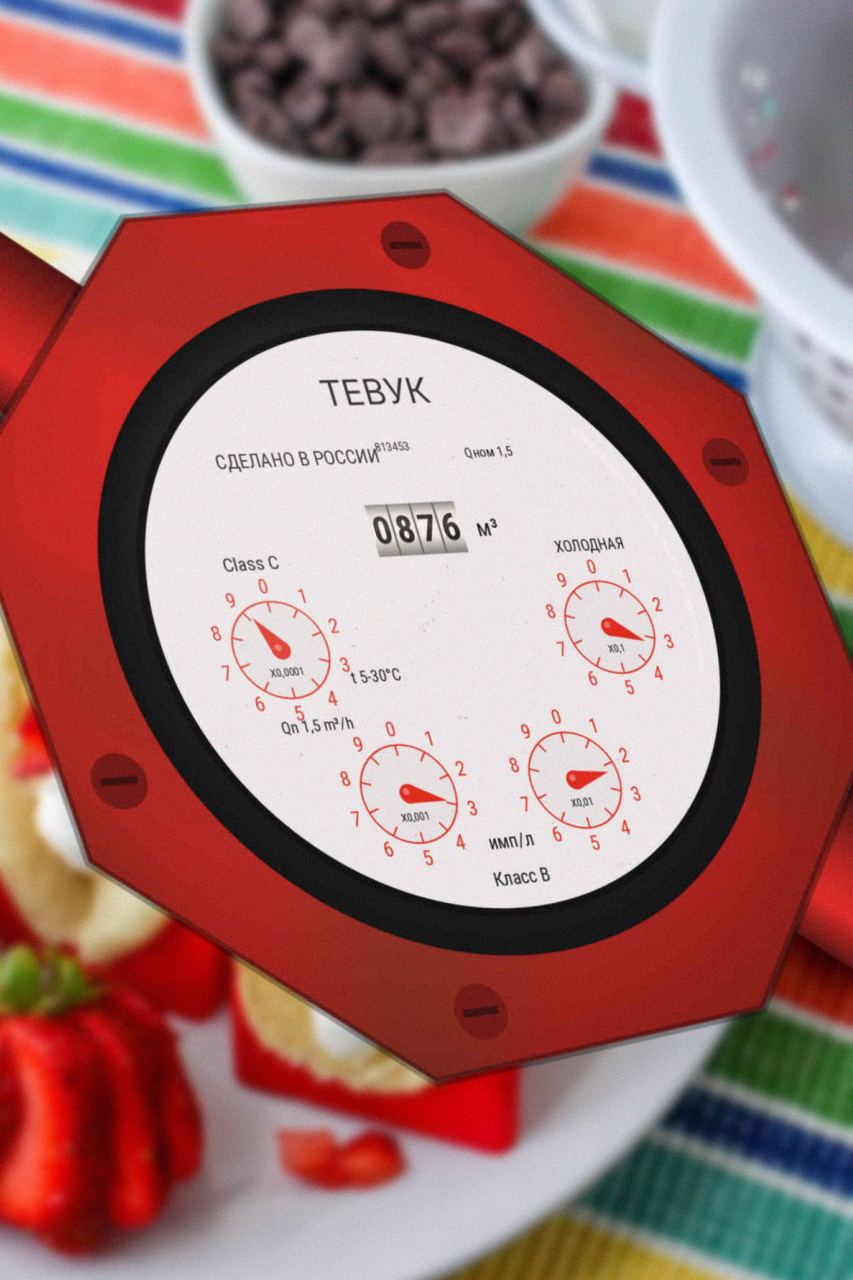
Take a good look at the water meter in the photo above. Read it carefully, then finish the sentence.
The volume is 876.3229 m³
